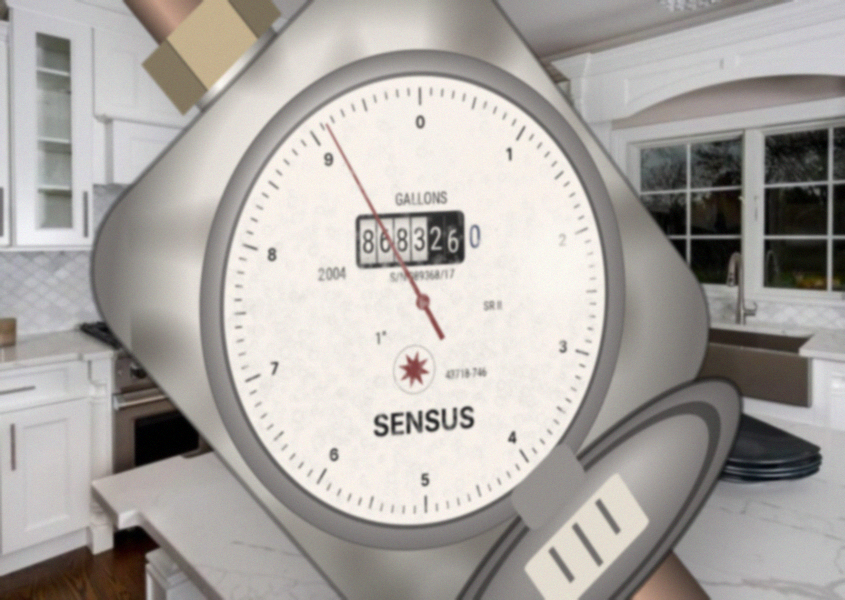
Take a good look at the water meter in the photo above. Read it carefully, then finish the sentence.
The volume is 8683259.1 gal
